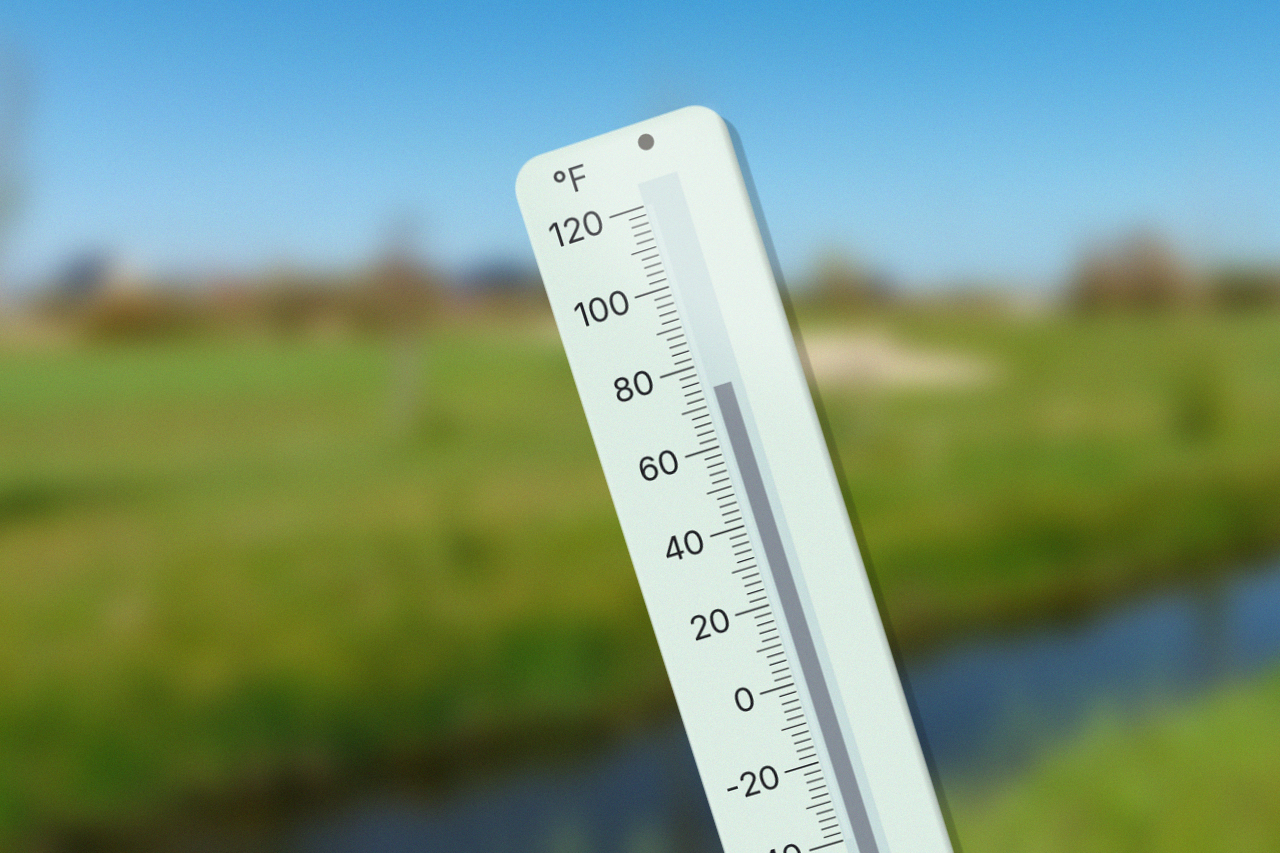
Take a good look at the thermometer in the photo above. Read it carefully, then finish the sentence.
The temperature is 74 °F
